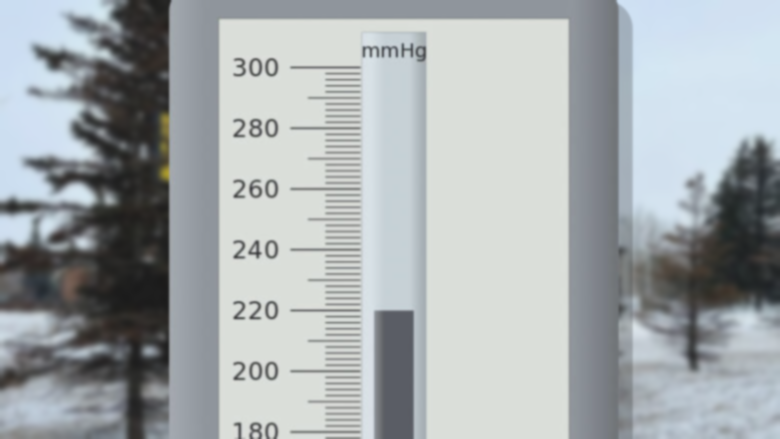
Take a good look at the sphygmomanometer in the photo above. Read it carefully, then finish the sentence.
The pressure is 220 mmHg
